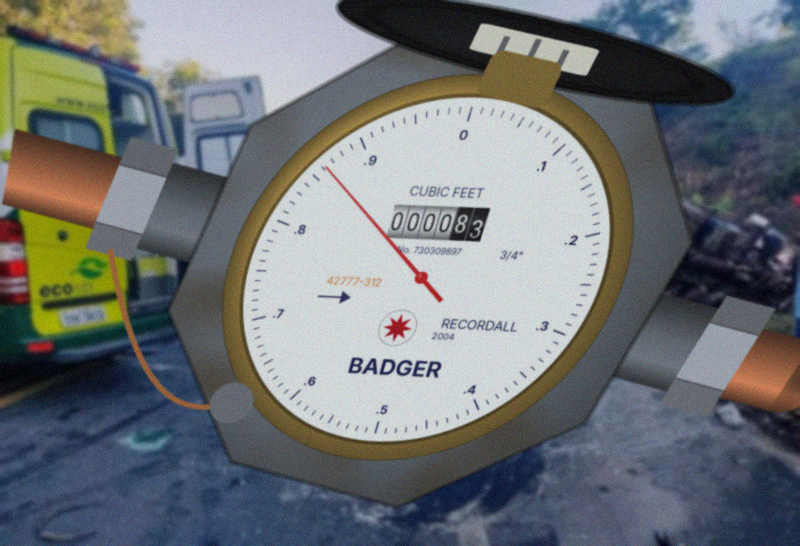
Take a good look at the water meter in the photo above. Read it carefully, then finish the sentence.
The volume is 82.86 ft³
